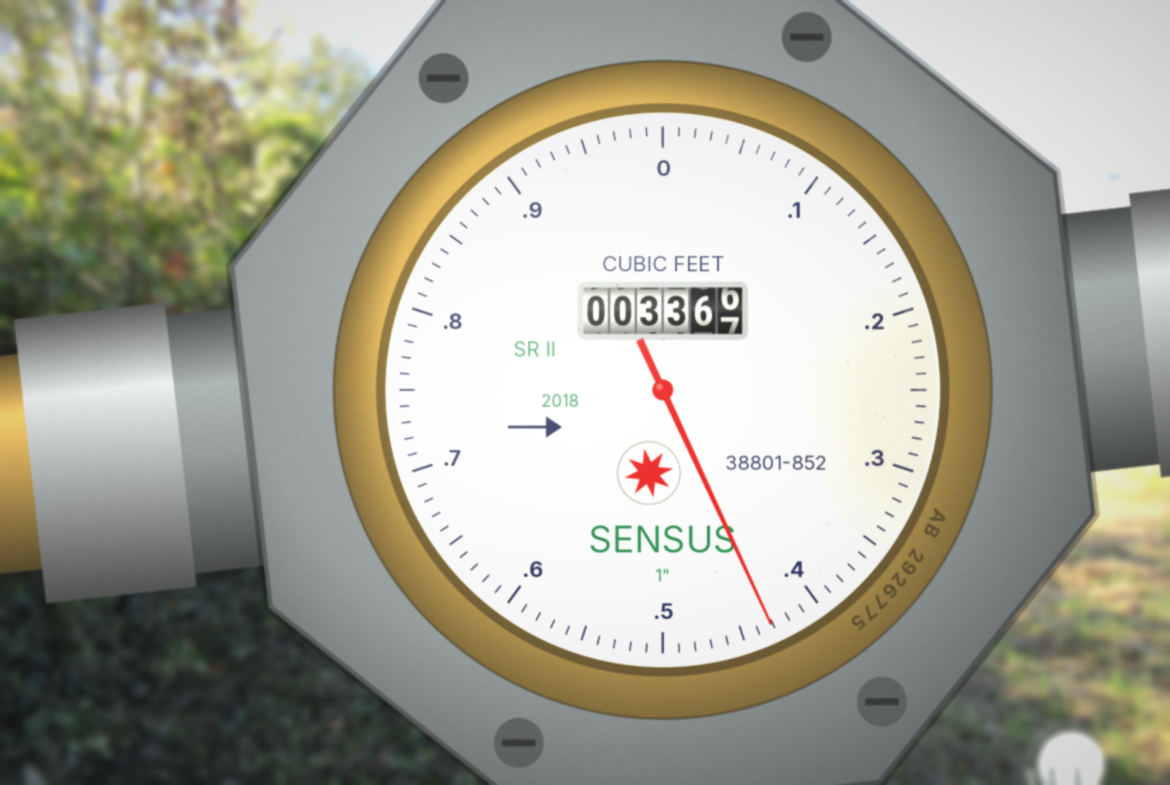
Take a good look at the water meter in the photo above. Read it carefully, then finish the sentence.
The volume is 3366.43 ft³
